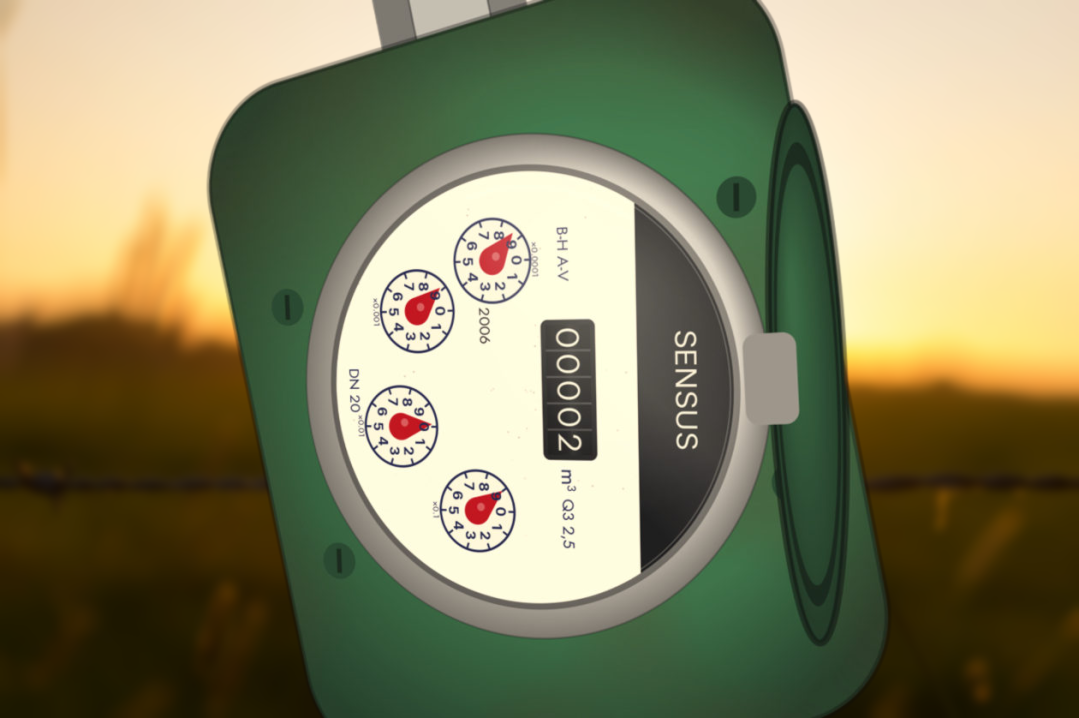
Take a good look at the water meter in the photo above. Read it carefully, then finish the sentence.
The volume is 2.8988 m³
